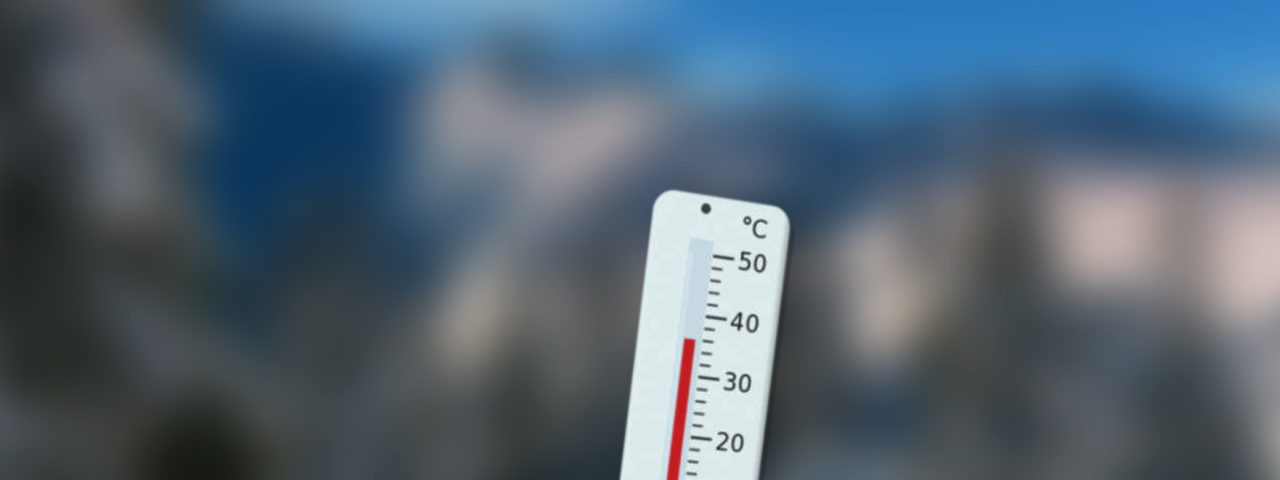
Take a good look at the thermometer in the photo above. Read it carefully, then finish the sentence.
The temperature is 36 °C
